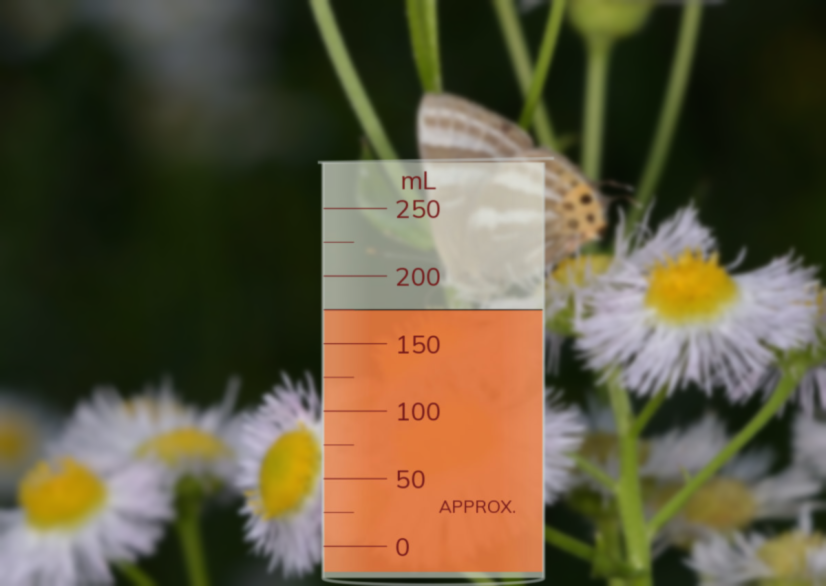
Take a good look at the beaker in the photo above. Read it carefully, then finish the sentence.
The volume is 175 mL
